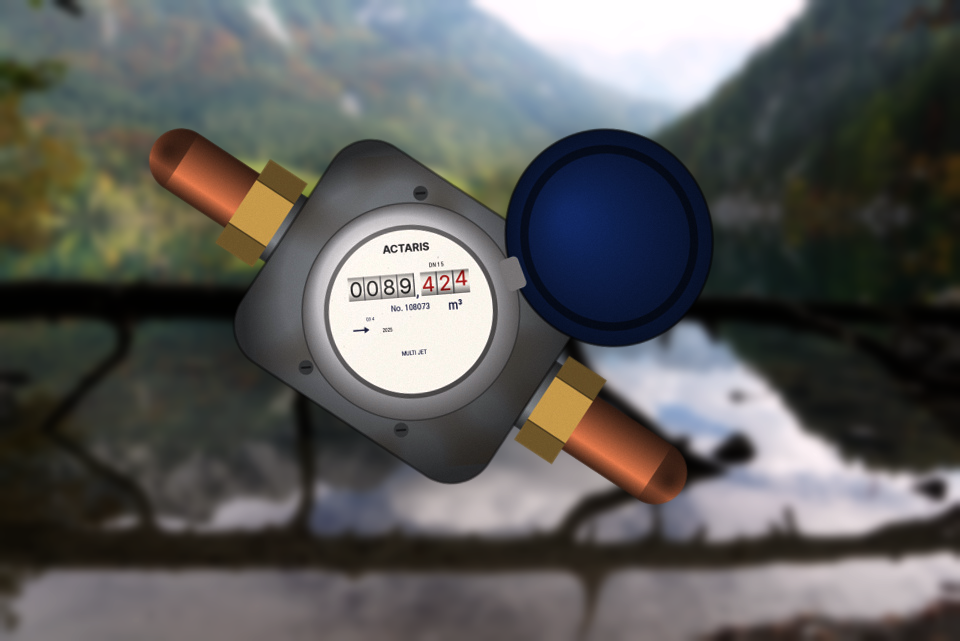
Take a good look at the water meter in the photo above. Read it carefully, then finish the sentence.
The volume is 89.424 m³
